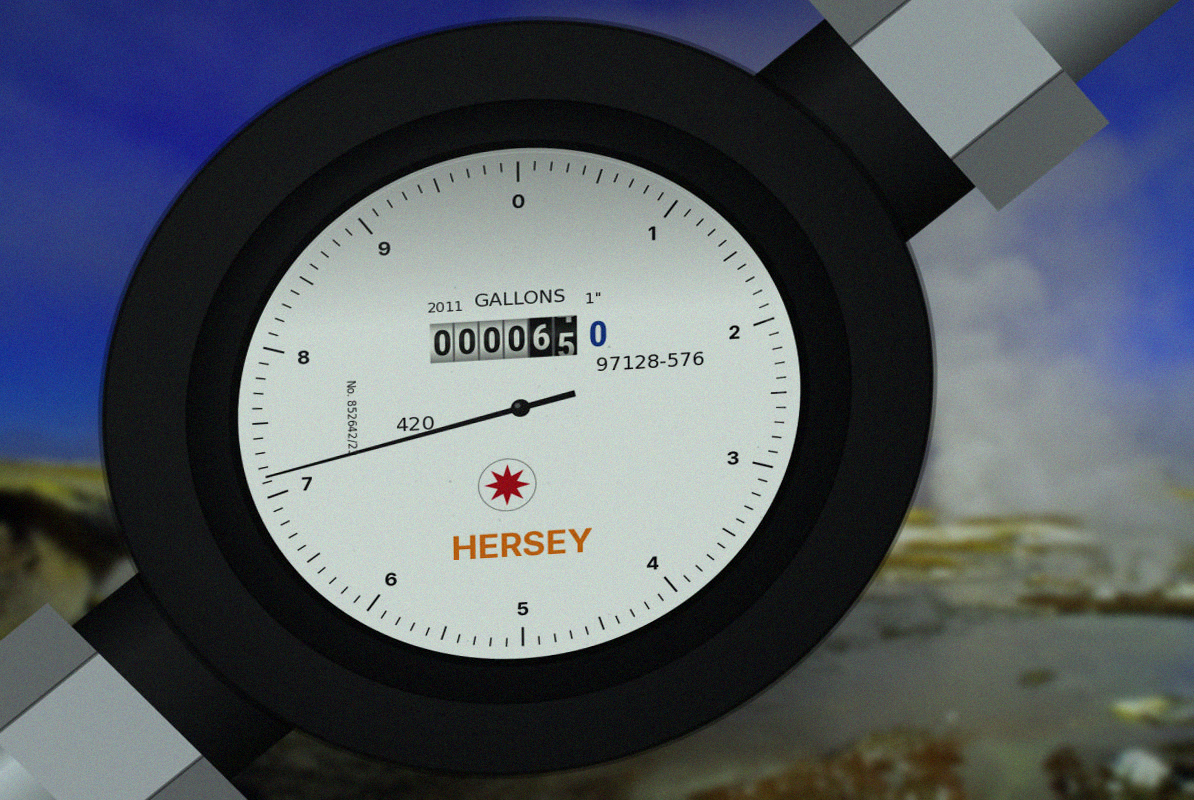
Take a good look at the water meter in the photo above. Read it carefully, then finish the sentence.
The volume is 647.1 gal
